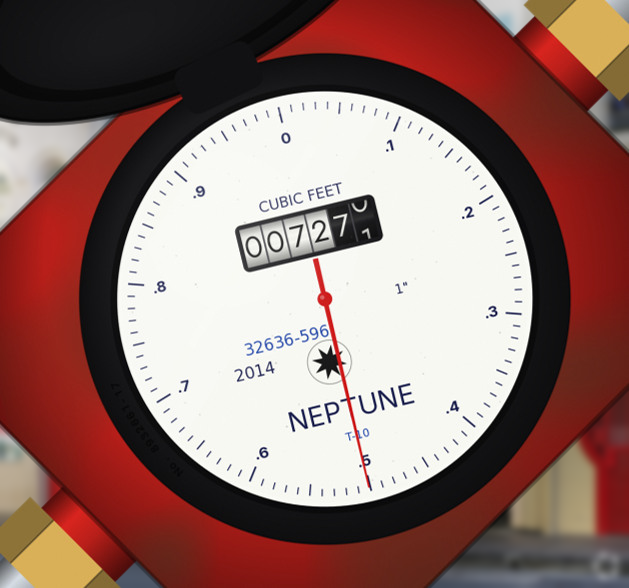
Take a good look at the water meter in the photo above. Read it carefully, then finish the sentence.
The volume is 7270.50 ft³
